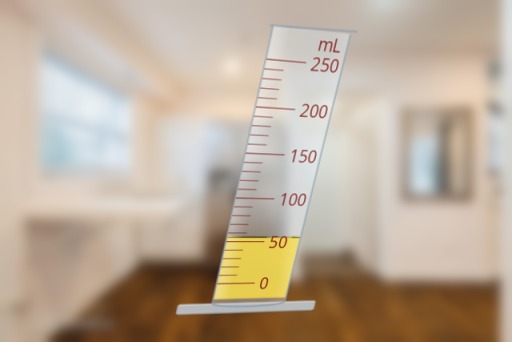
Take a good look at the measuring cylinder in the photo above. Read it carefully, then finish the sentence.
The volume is 55 mL
